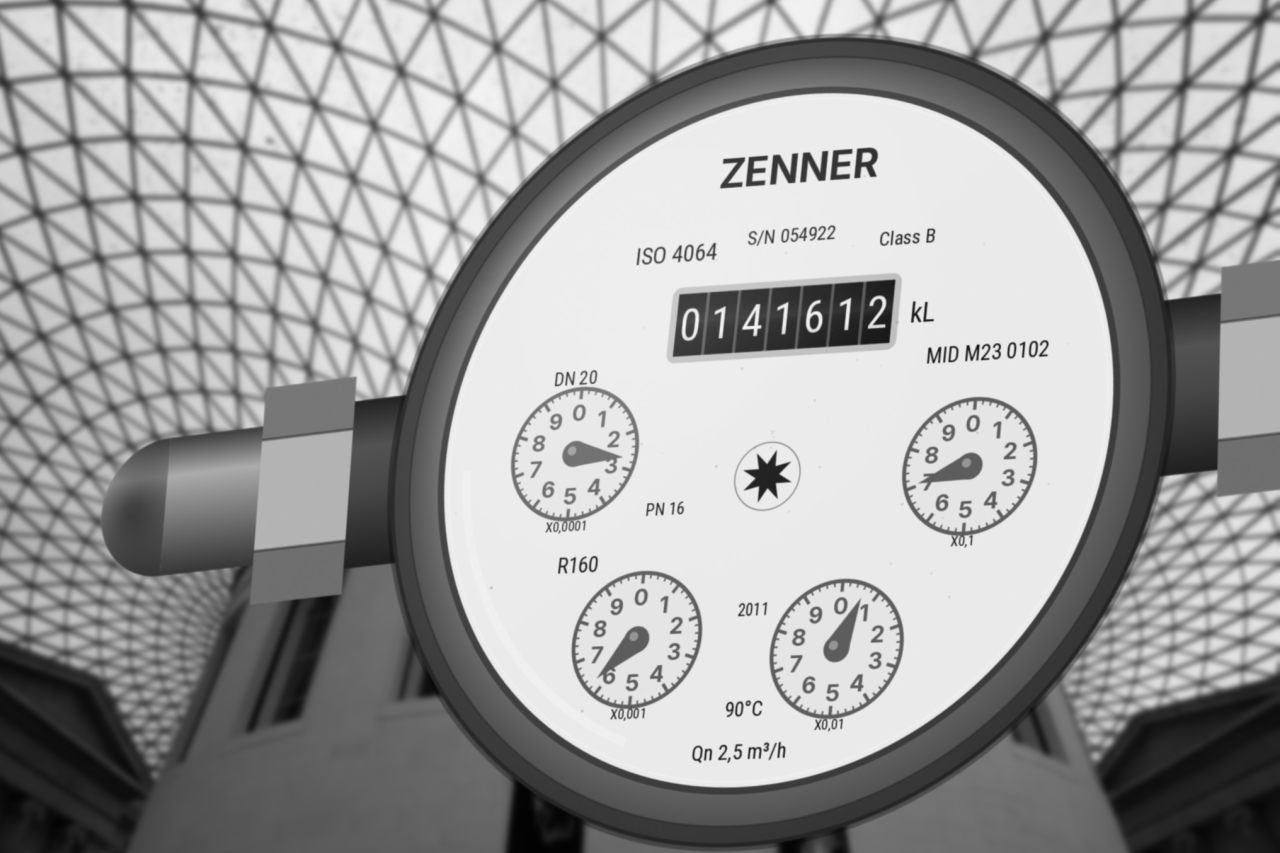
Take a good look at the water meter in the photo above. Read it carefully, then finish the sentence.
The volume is 141612.7062 kL
